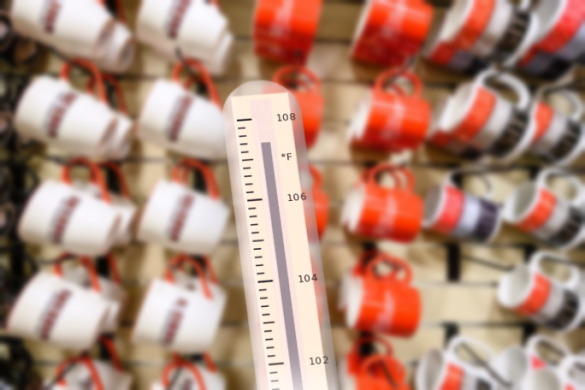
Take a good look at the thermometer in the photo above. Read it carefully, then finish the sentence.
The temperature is 107.4 °F
